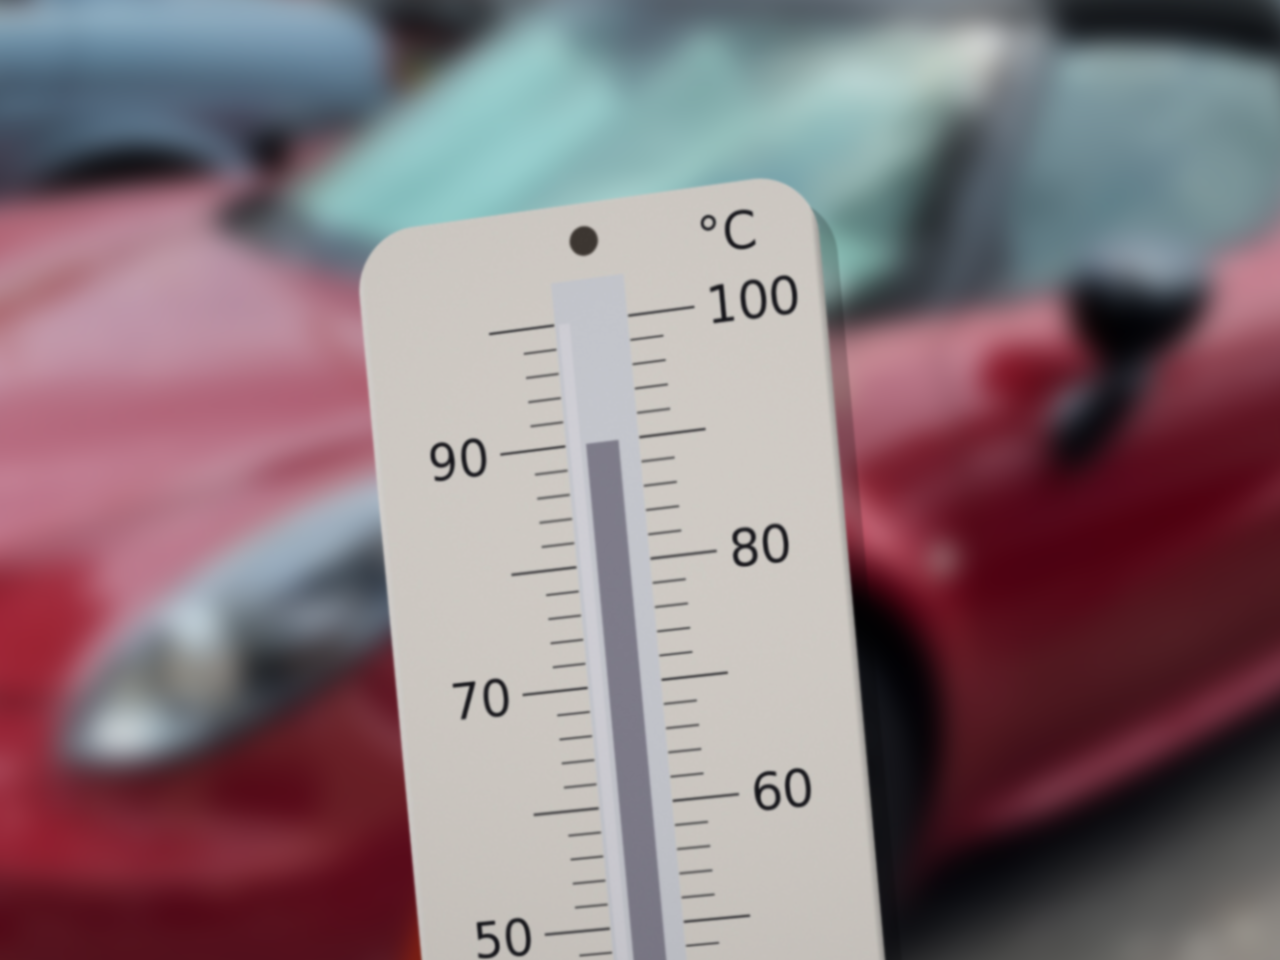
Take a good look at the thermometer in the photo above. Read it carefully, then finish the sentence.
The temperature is 90 °C
